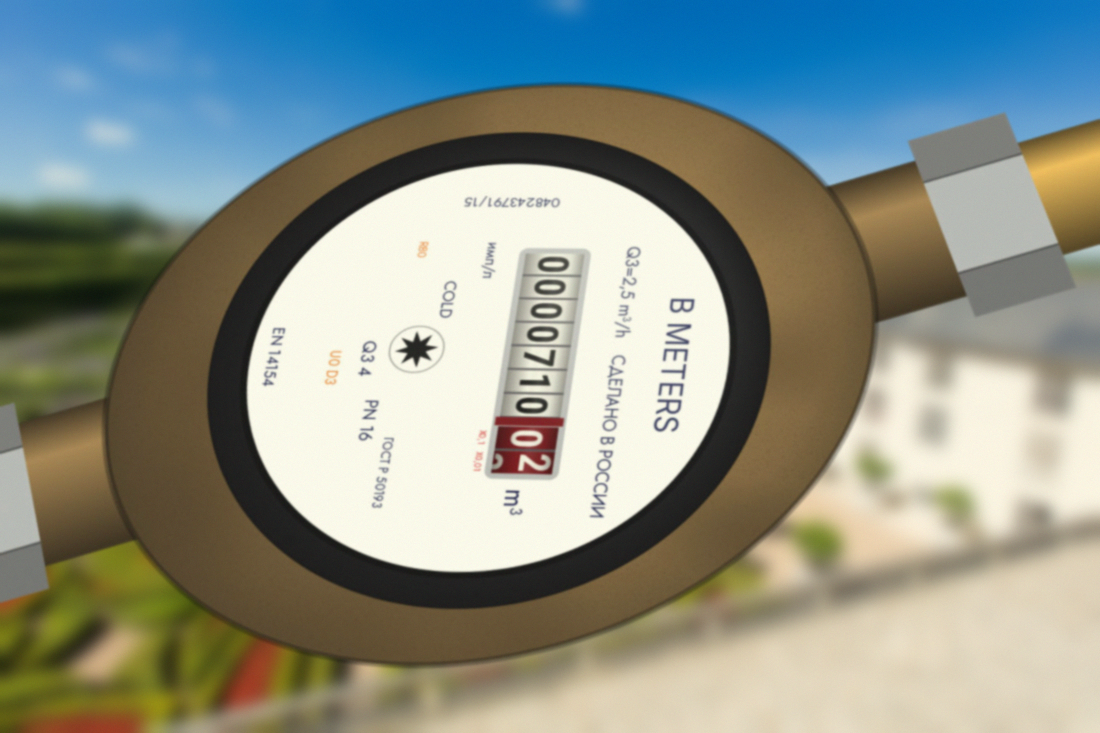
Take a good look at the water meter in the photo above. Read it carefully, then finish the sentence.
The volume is 710.02 m³
